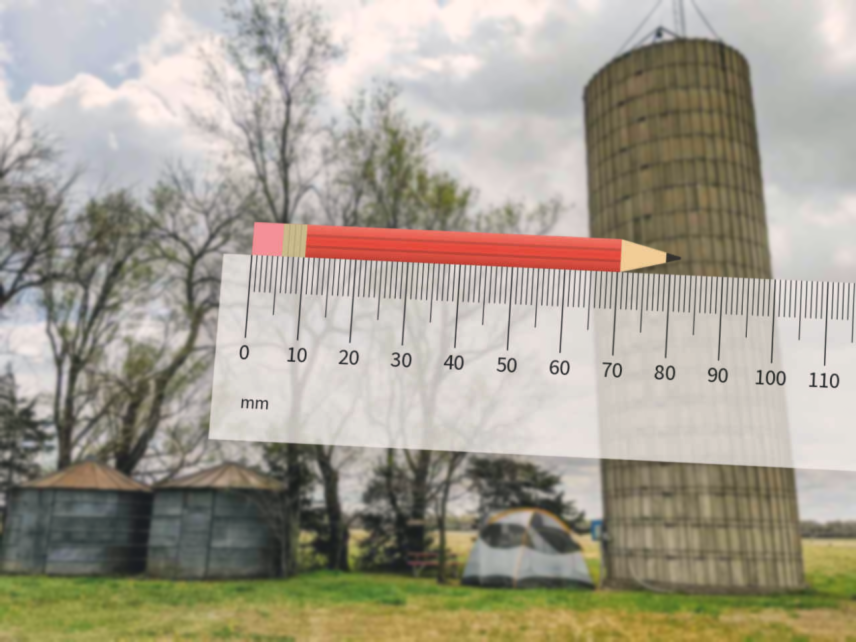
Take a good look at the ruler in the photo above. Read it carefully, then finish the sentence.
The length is 82 mm
